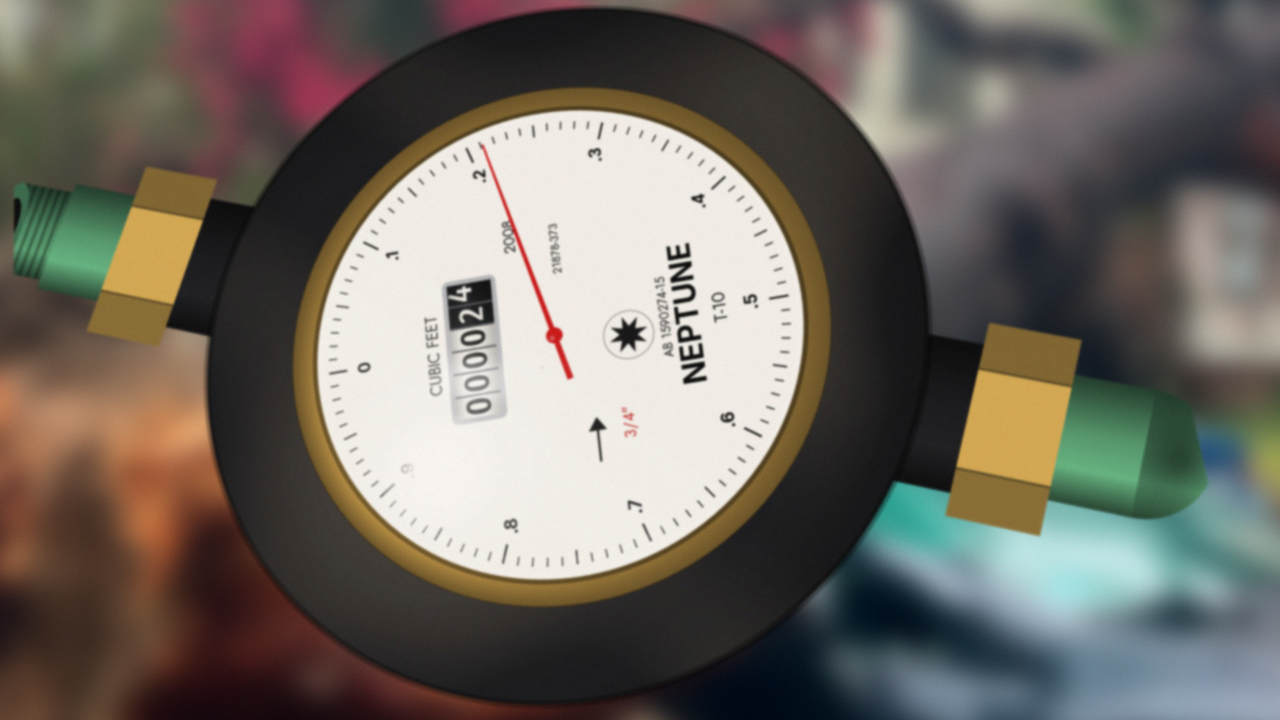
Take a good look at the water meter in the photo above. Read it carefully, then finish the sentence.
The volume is 24.21 ft³
